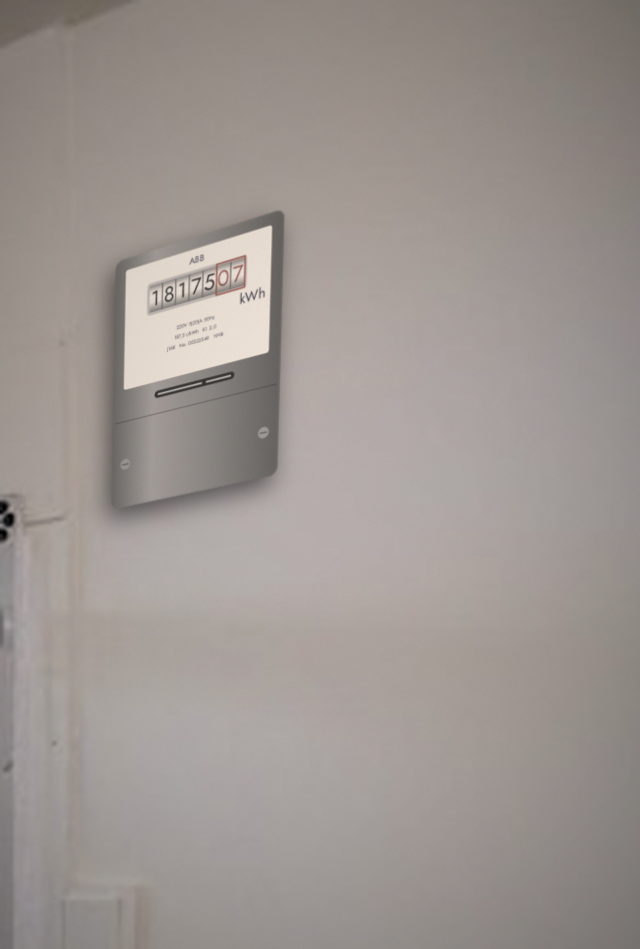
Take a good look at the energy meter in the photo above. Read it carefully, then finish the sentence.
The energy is 18175.07 kWh
